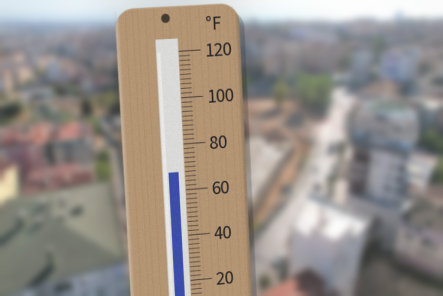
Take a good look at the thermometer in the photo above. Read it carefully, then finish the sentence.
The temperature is 68 °F
